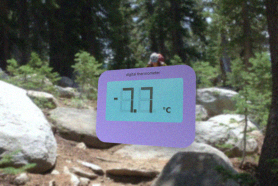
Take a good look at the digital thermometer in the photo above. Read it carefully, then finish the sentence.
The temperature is -7.7 °C
